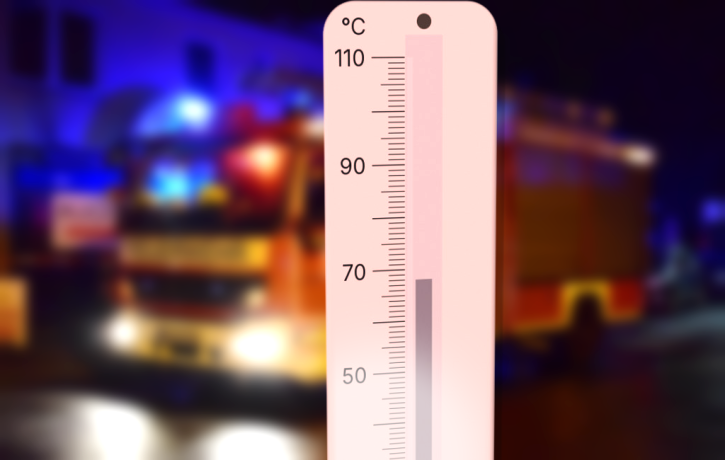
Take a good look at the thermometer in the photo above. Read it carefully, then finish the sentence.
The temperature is 68 °C
